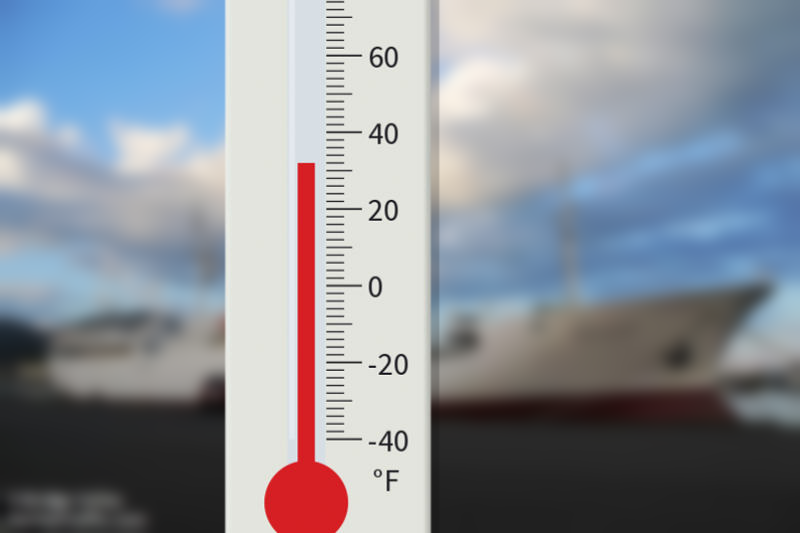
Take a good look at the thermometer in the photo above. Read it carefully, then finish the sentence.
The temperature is 32 °F
